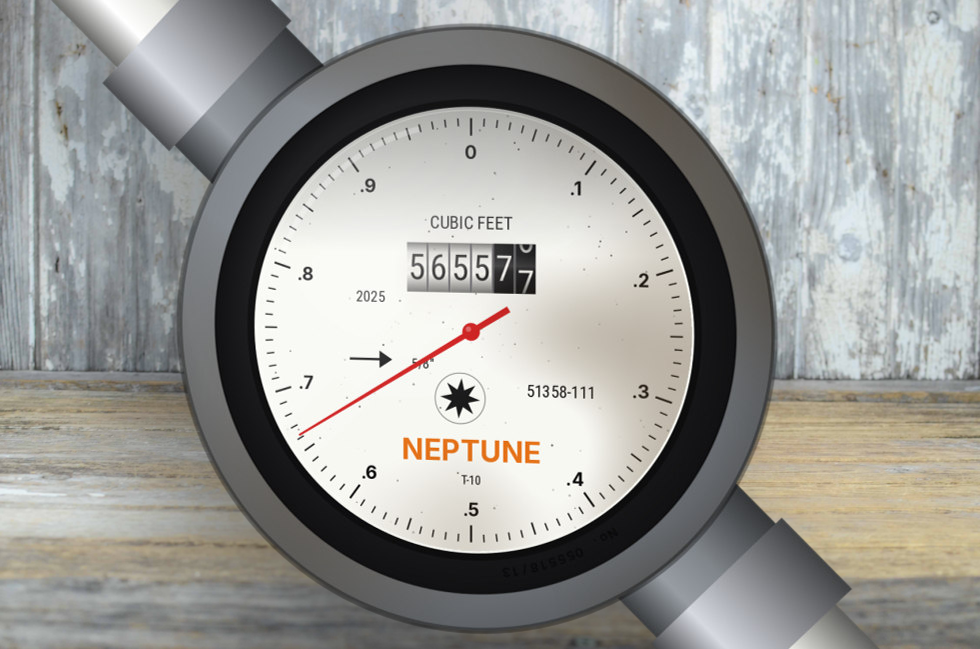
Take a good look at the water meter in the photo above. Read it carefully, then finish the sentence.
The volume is 565576.66 ft³
